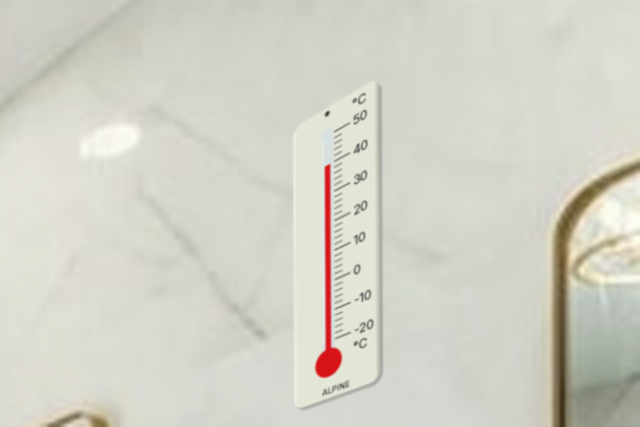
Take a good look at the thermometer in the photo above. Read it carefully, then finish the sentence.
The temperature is 40 °C
